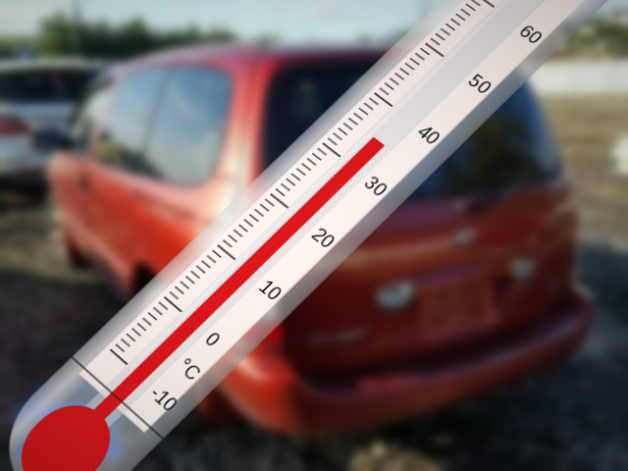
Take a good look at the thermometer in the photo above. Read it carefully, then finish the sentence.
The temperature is 35 °C
